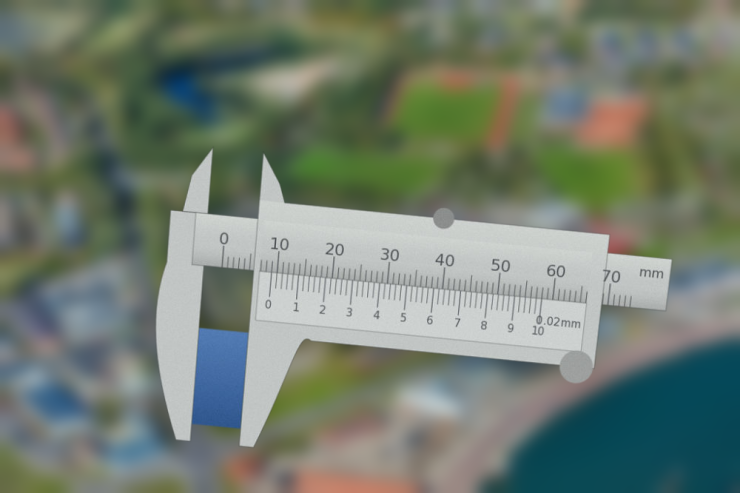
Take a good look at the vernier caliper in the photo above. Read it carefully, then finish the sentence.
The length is 9.0 mm
